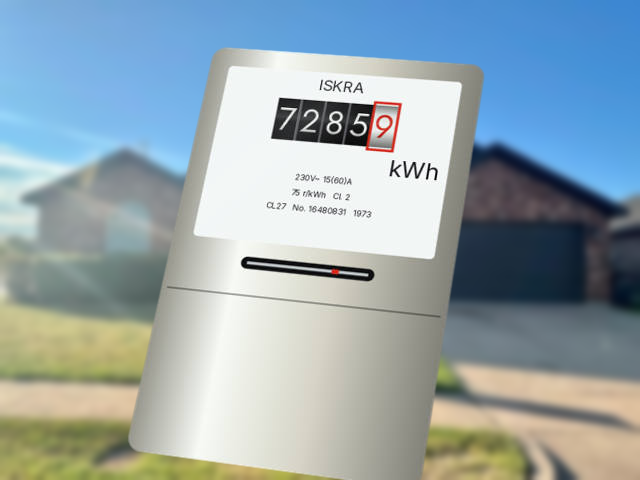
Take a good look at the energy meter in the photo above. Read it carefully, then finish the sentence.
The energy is 7285.9 kWh
